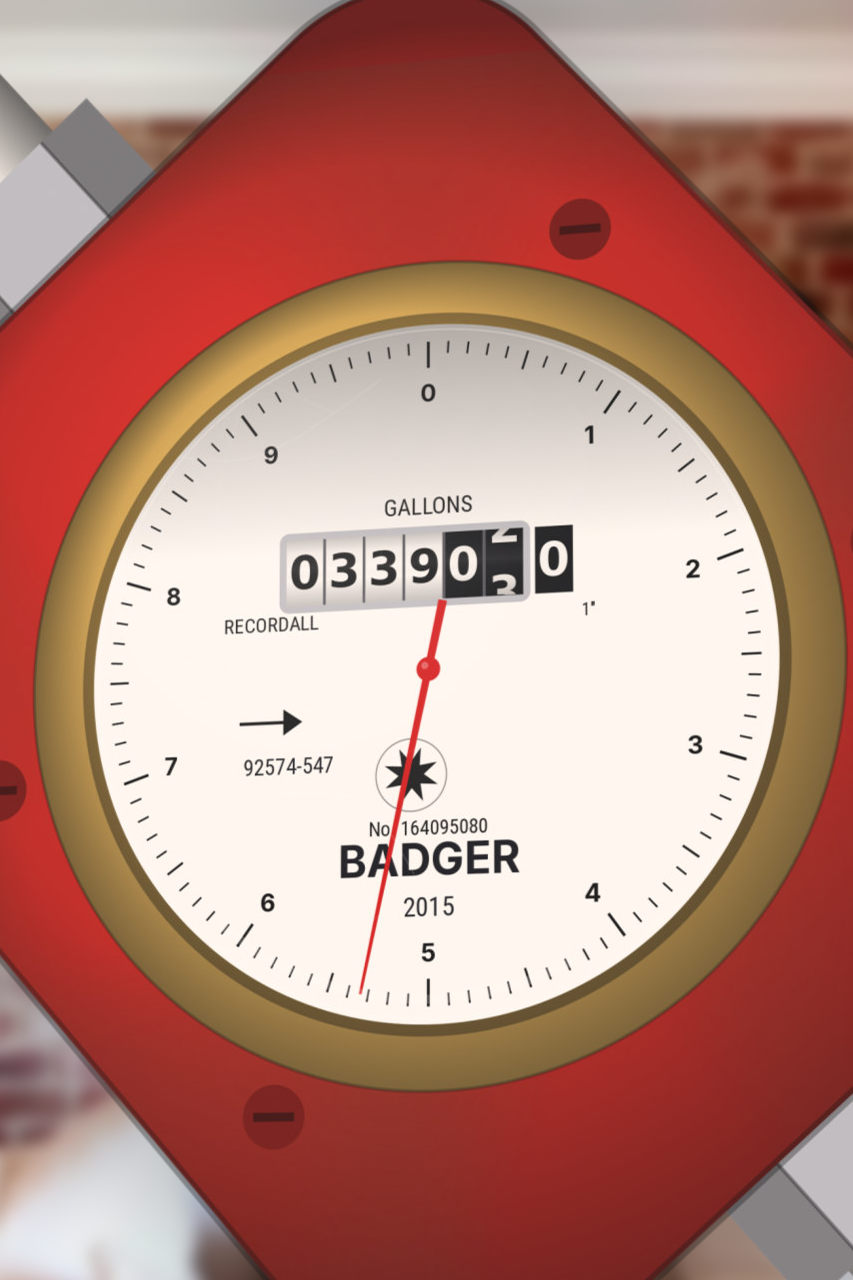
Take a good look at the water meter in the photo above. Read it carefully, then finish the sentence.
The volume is 339025.3 gal
